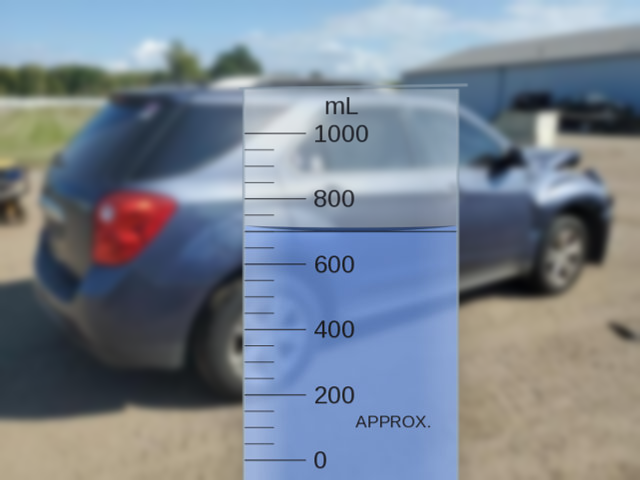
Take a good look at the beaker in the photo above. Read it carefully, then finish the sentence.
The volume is 700 mL
